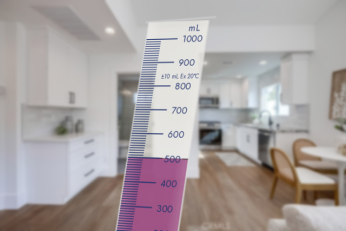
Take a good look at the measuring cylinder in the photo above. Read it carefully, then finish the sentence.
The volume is 500 mL
